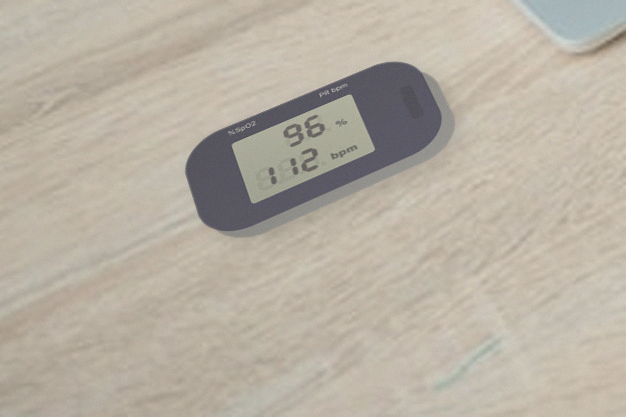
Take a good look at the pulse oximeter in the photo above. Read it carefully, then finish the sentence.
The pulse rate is 112 bpm
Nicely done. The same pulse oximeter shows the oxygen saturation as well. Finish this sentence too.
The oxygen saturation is 96 %
